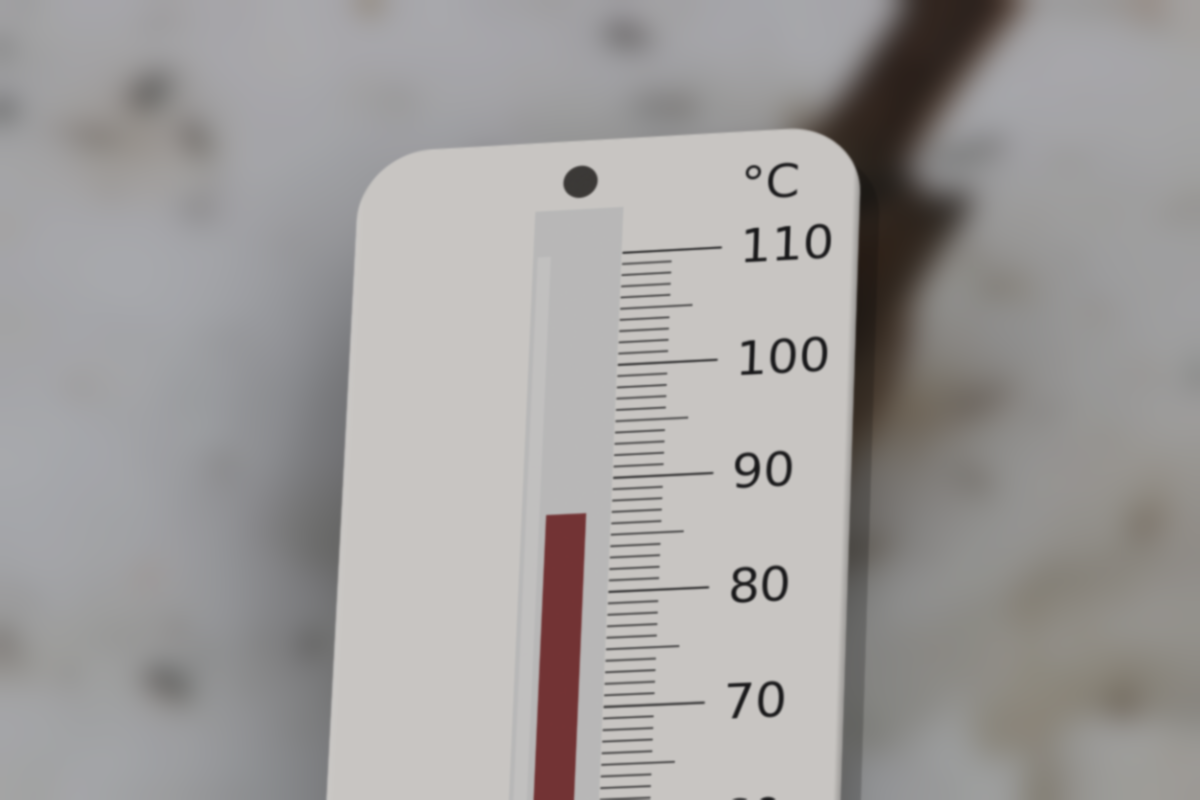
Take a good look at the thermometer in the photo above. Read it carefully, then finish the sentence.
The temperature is 87 °C
